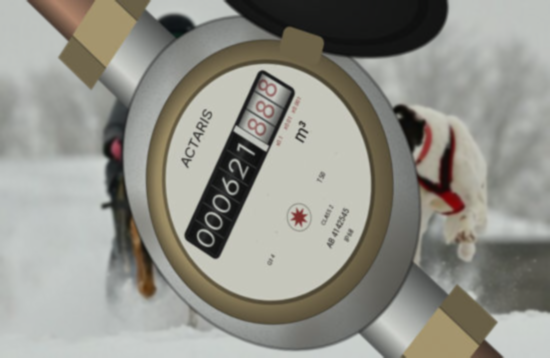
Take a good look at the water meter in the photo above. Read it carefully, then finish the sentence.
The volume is 621.888 m³
